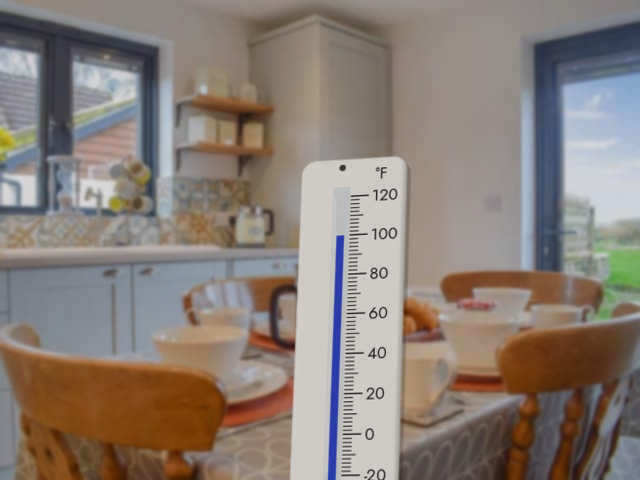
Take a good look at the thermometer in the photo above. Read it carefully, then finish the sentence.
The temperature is 100 °F
